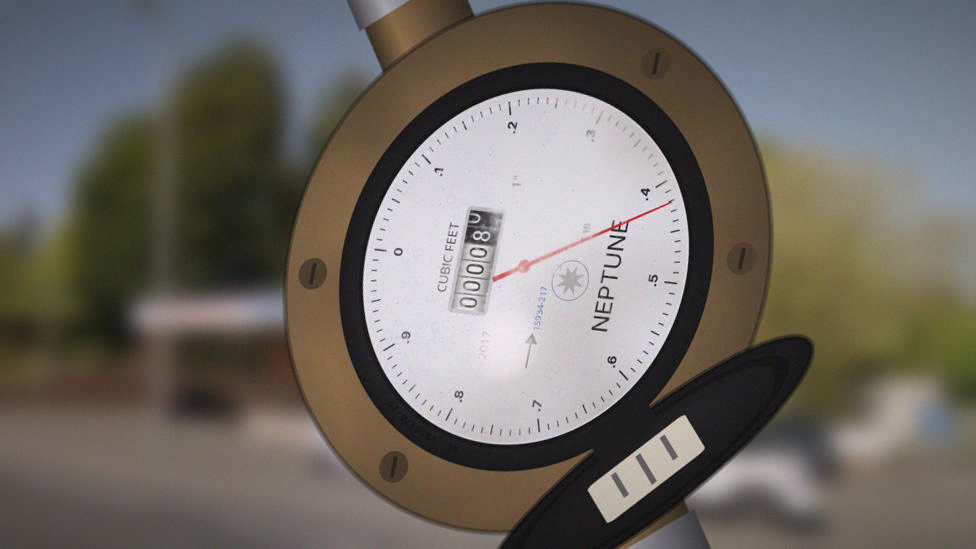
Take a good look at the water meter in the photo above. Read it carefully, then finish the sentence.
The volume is 80.42 ft³
